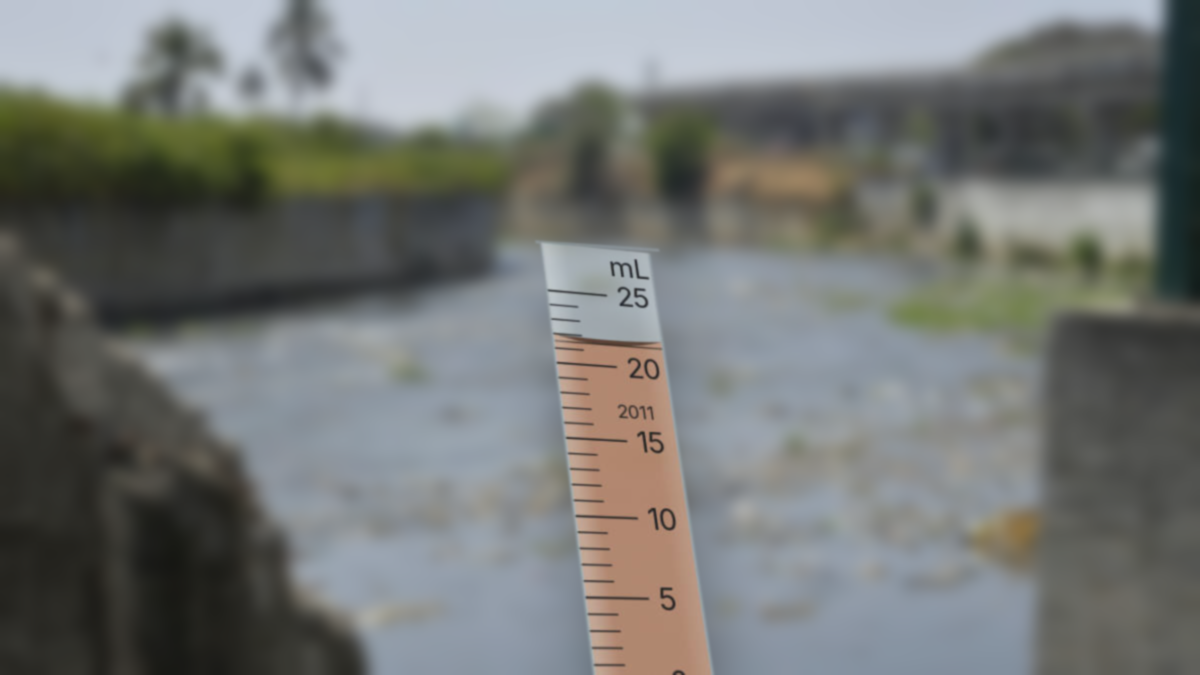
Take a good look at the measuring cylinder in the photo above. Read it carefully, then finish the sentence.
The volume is 21.5 mL
